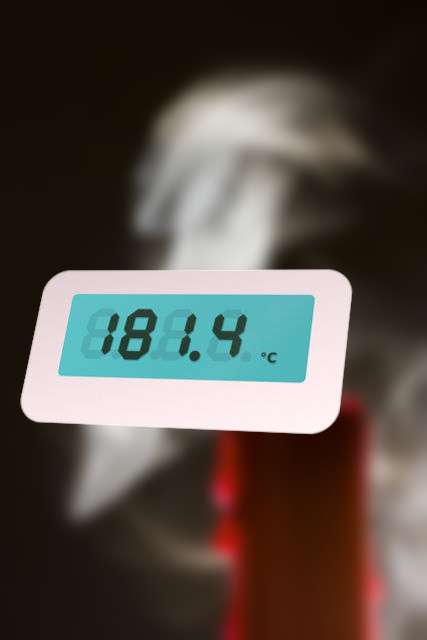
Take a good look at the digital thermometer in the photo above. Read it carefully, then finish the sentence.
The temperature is 181.4 °C
